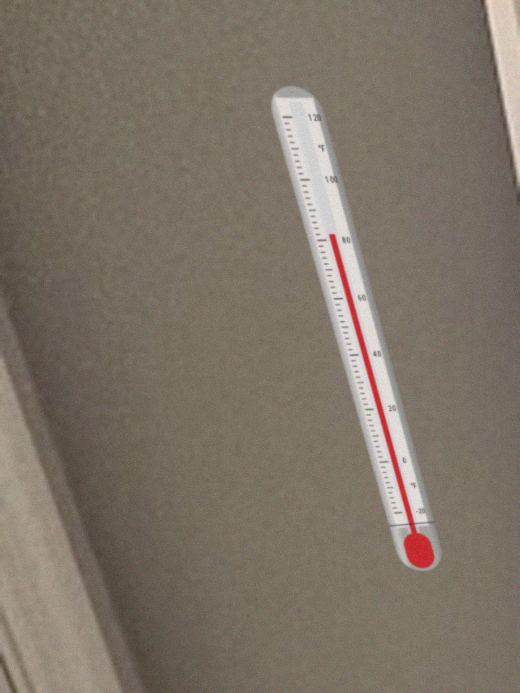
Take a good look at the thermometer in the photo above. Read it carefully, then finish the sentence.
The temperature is 82 °F
